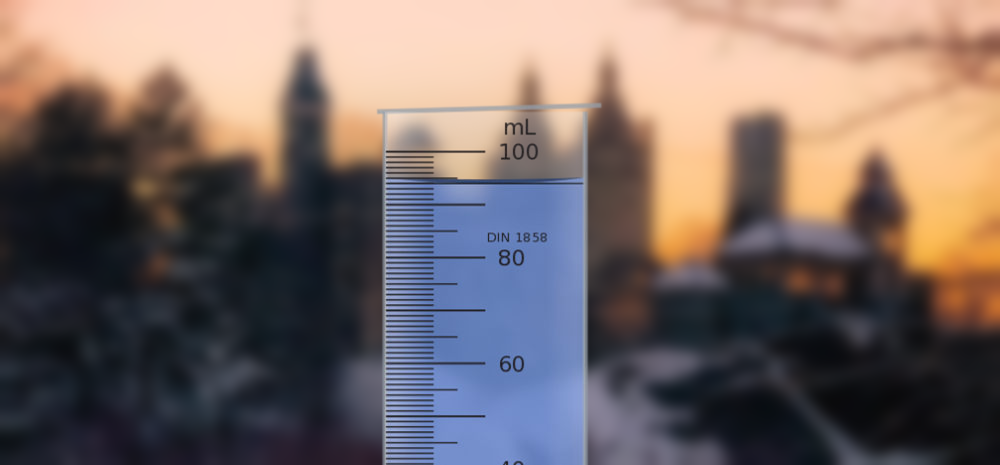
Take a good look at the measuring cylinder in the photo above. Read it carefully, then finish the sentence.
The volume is 94 mL
